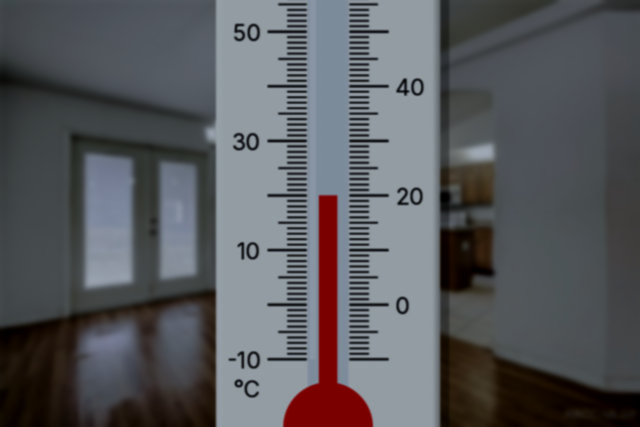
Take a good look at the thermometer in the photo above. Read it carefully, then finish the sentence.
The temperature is 20 °C
